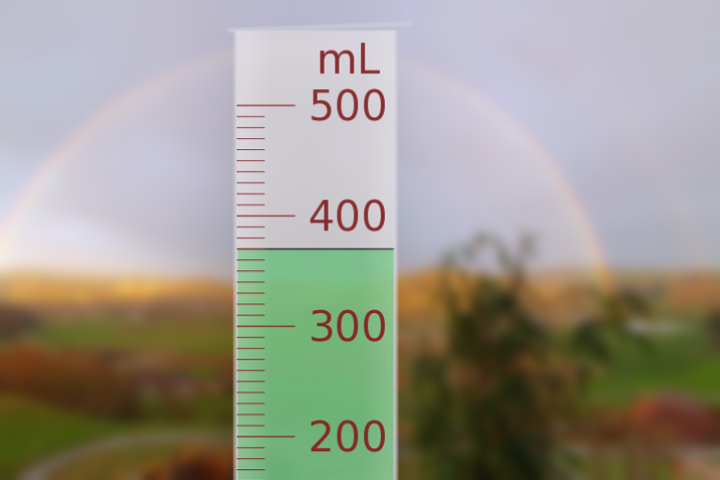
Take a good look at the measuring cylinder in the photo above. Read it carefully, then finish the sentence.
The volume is 370 mL
